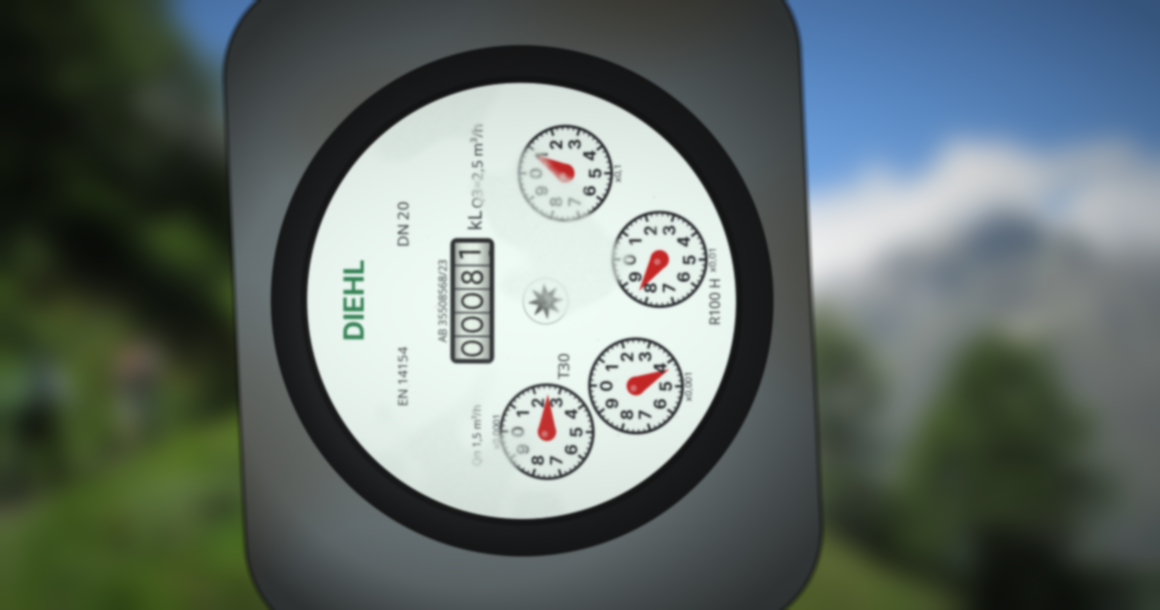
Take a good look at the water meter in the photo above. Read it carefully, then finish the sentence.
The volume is 81.0842 kL
